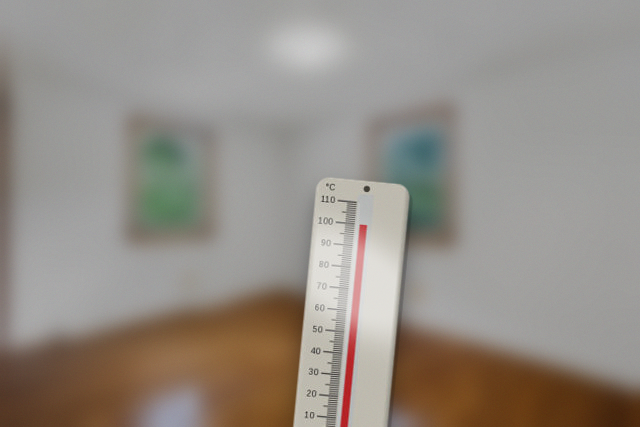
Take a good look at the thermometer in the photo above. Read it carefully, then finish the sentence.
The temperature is 100 °C
